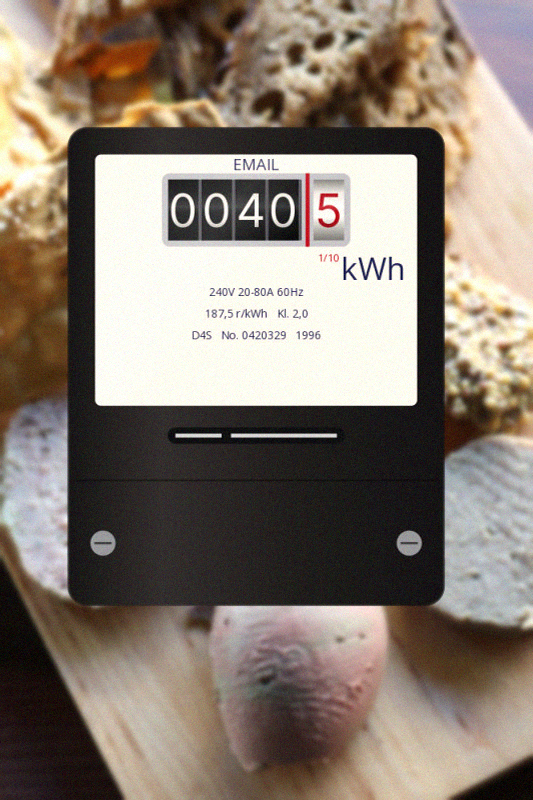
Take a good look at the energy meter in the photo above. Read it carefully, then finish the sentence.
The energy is 40.5 kWh
